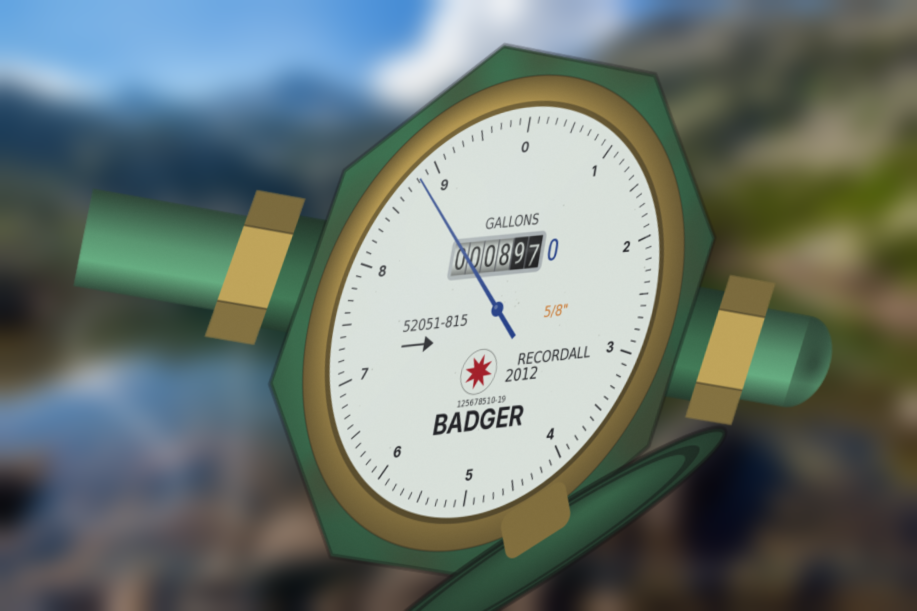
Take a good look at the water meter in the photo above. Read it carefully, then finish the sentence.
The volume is 8968.8 gal
